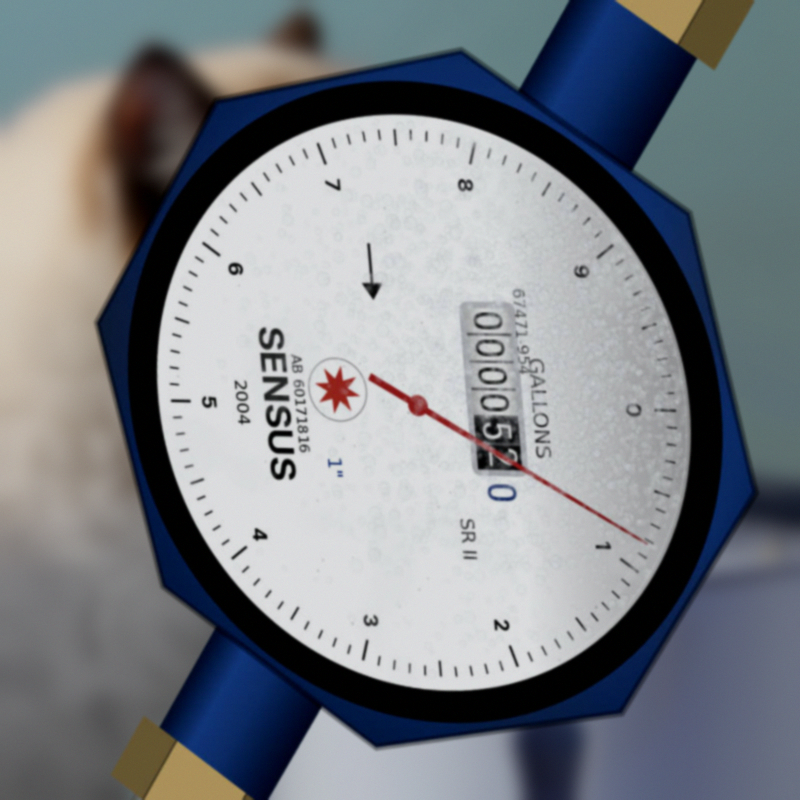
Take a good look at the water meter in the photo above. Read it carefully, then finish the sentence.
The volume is 520.8 gal
